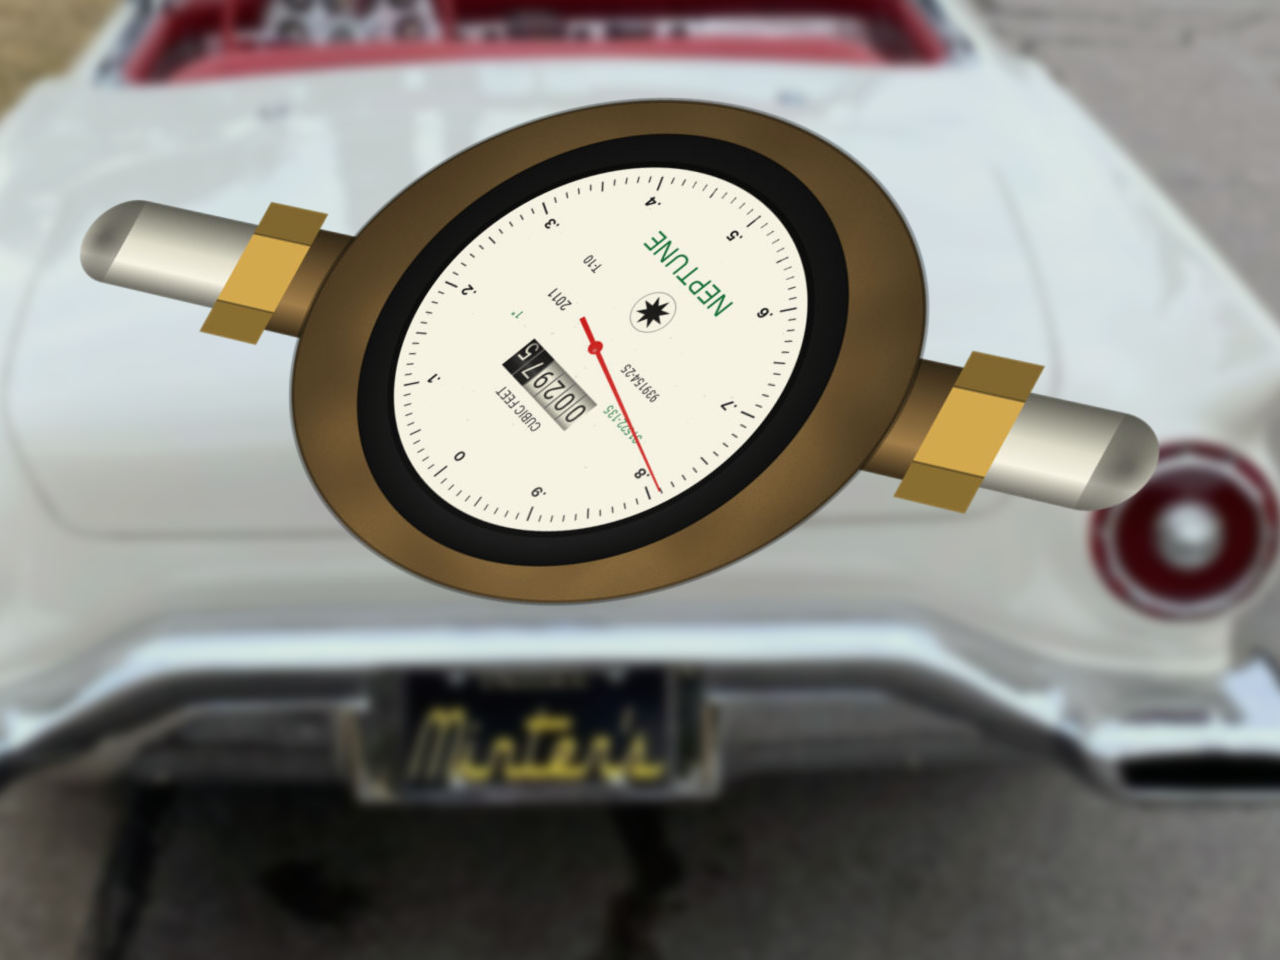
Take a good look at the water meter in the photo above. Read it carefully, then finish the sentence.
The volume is 2974.79 ft³
